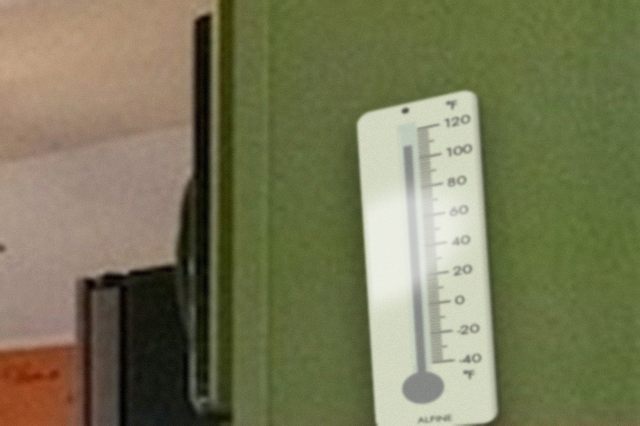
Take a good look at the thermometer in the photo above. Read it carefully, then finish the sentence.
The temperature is 110 °F
